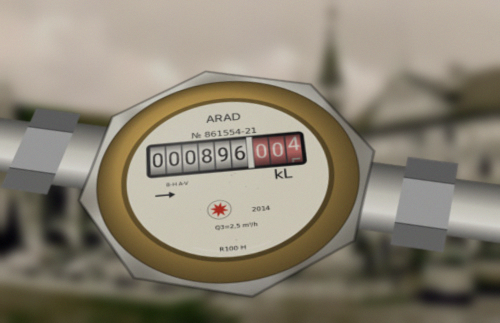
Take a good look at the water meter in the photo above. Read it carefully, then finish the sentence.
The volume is 896.004 kL
